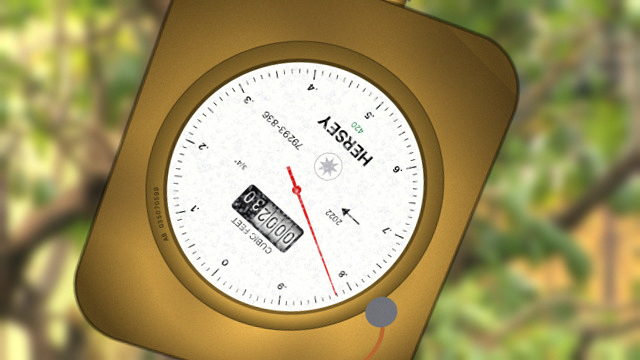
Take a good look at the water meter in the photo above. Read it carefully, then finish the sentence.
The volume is 229.82 ft³
